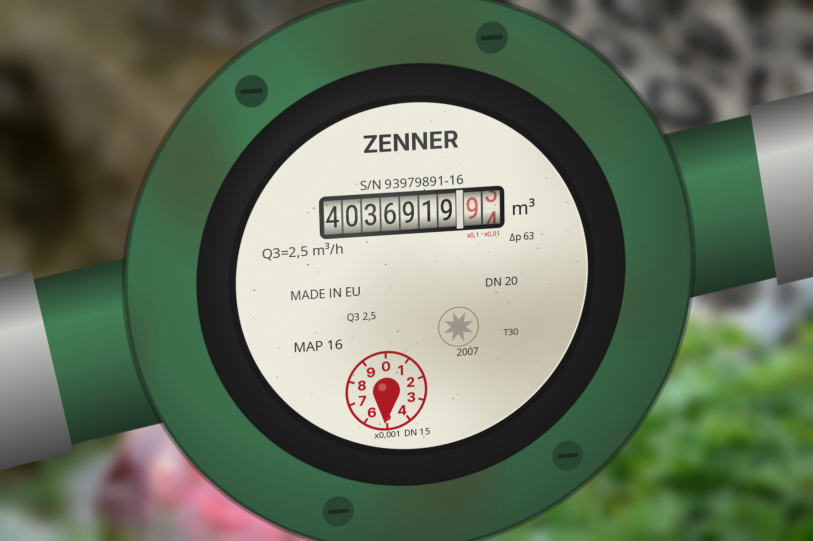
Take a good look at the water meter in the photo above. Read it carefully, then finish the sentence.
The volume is 4036919.935 m³
